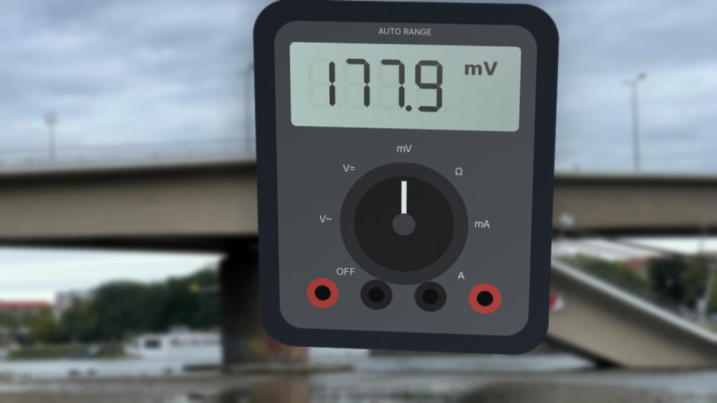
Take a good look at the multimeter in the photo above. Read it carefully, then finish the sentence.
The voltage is 177.9 mV
